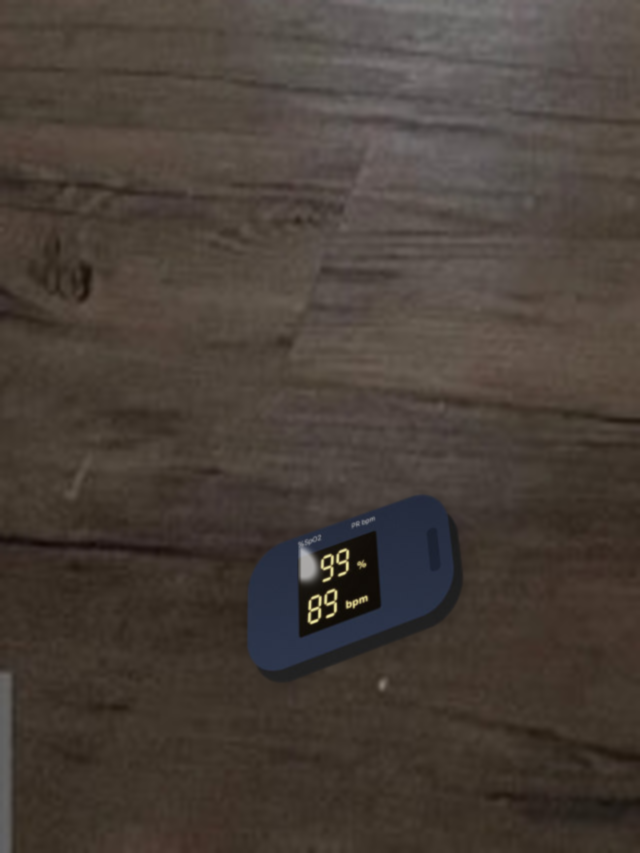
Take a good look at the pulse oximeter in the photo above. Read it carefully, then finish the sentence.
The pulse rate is 89 bpm
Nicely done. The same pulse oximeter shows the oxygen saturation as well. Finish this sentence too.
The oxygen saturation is 99 %
